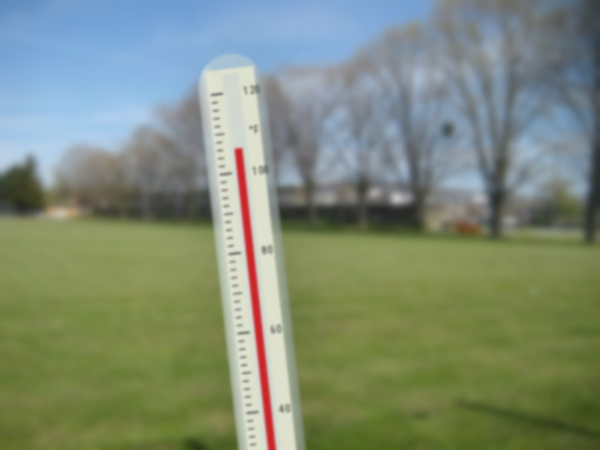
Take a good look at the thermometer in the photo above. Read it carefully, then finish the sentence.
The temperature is 106 °F
